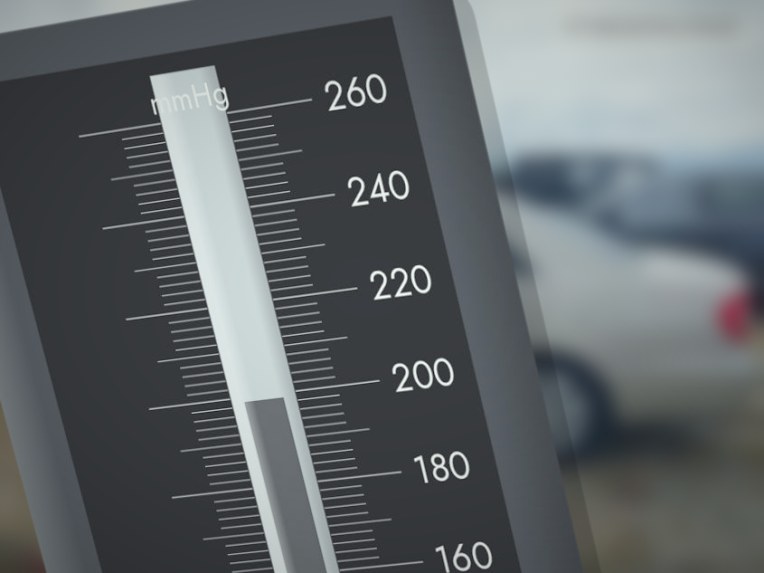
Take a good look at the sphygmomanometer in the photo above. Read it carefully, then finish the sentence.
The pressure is 199 mmHg
